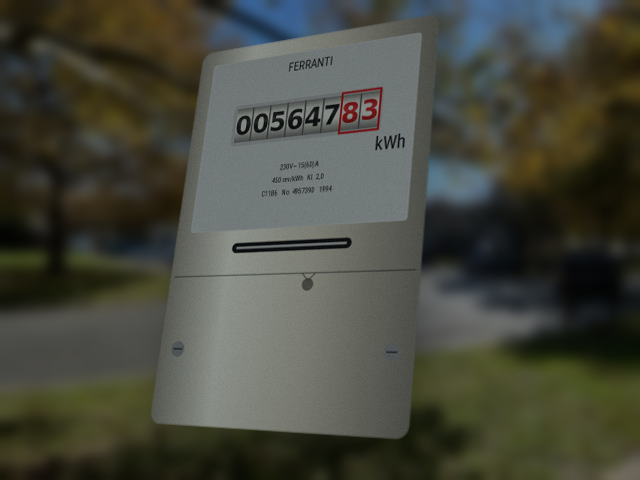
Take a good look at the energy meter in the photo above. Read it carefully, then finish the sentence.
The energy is 5647.83 kWh
